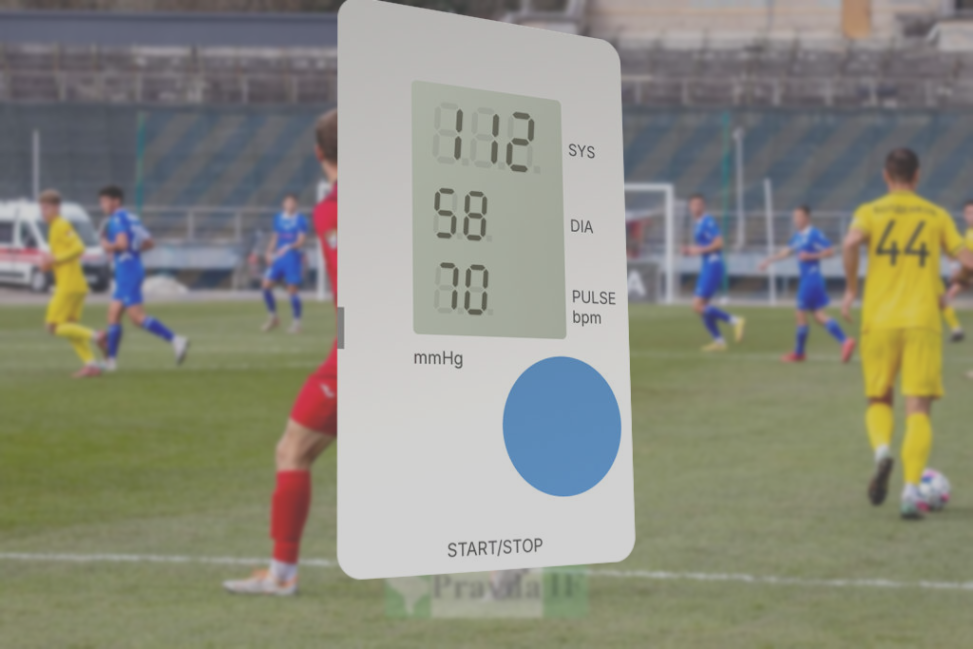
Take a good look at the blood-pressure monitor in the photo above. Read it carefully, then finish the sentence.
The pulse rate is 70 bpm
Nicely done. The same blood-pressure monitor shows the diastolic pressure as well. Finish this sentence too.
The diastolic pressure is 58 mmHg
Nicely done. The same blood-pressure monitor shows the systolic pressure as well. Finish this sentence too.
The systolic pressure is 112 mmHg
